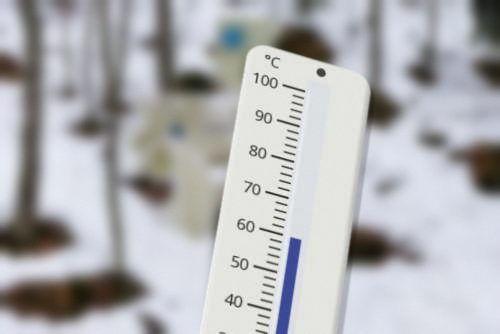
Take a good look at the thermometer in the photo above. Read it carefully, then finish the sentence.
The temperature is 60 °C
